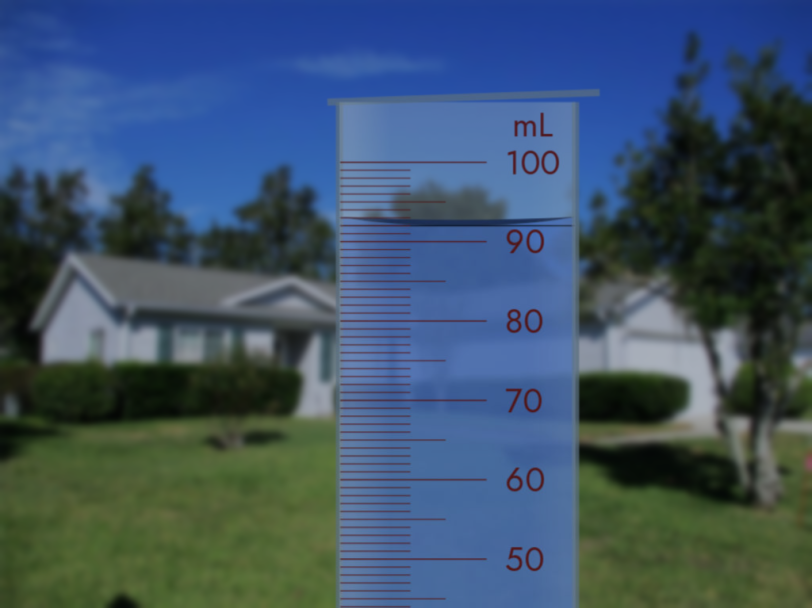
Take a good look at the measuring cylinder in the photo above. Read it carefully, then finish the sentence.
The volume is 92 mL
